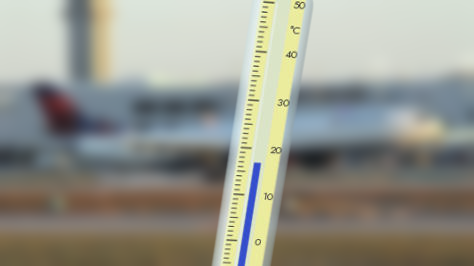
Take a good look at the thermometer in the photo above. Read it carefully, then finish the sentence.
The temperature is 17 °C
